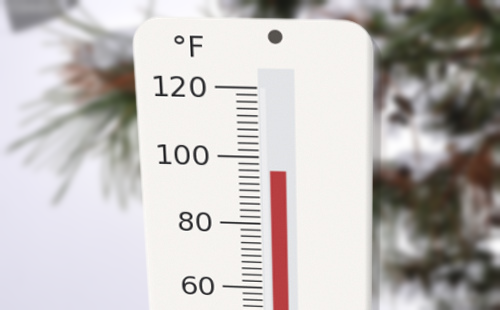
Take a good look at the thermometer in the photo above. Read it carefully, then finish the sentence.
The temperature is 96 °F
